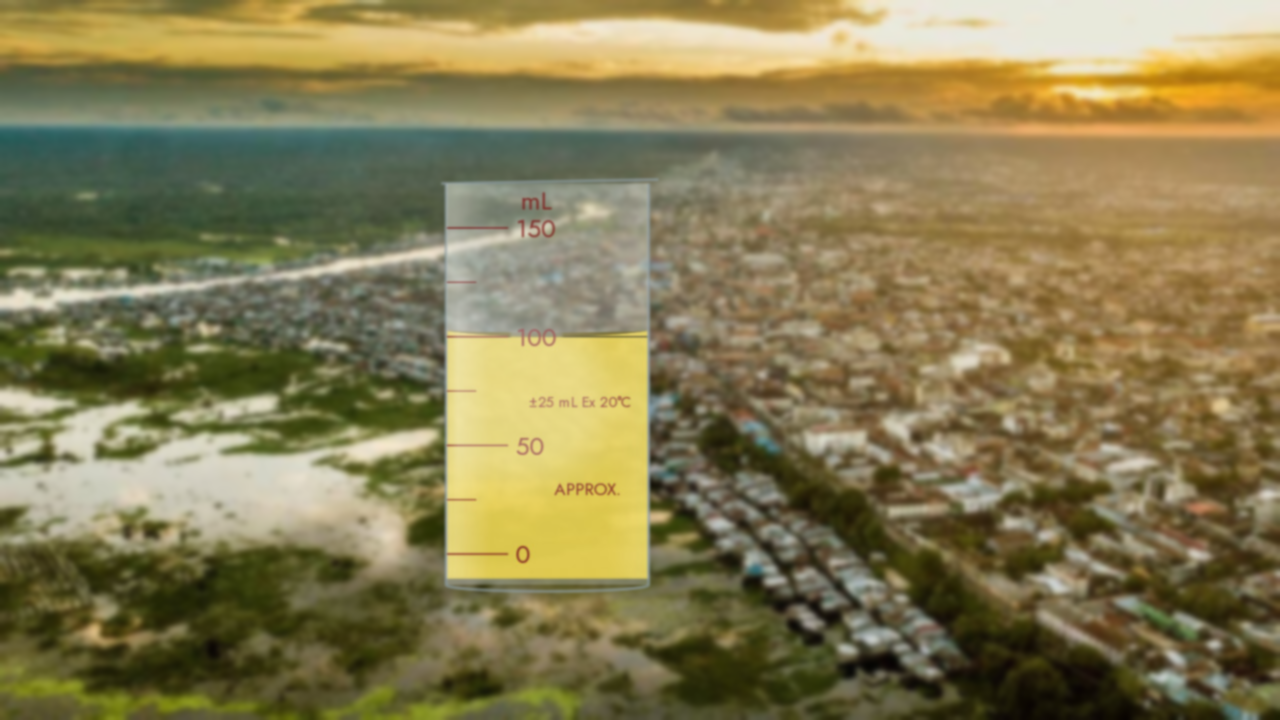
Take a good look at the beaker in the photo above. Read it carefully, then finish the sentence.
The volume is 100 mL
